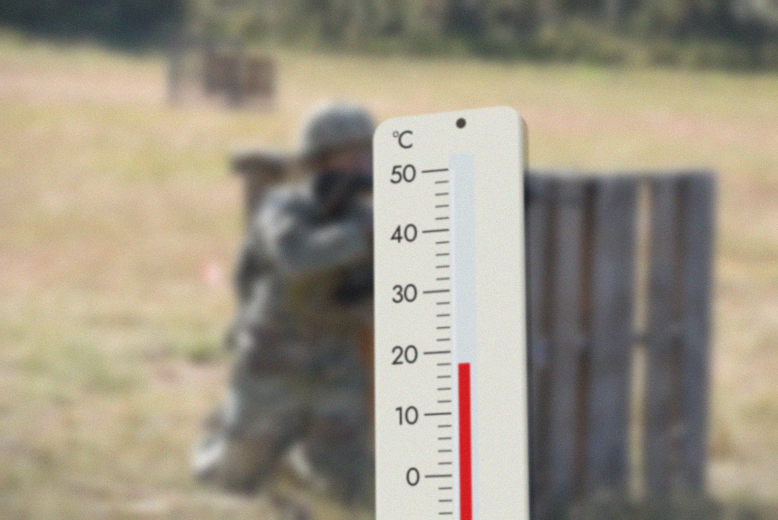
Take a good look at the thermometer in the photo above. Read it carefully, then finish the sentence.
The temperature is 18 °C
